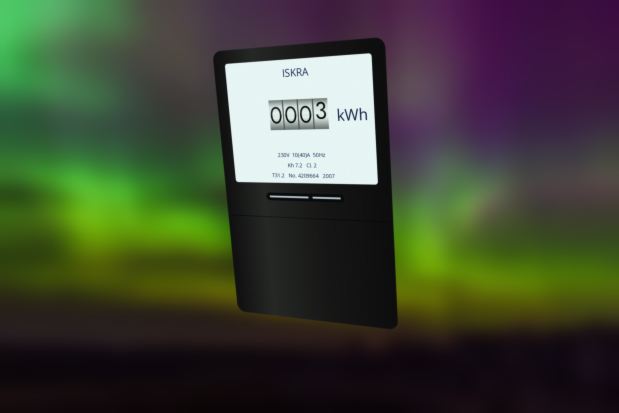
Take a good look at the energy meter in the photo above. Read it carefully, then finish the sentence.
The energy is 3 kWh
